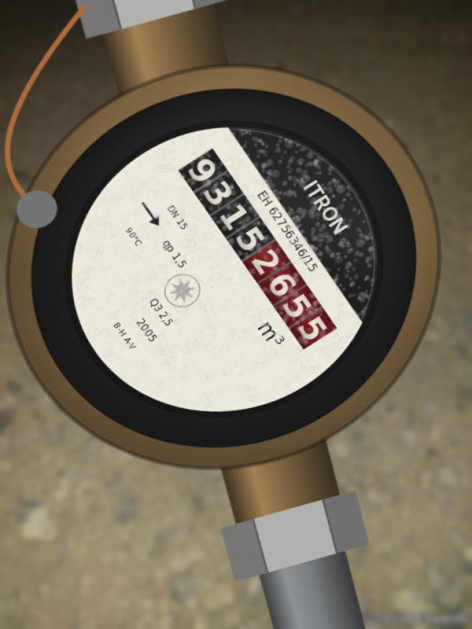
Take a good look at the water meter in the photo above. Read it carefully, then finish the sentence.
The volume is 9315.2655 m³
